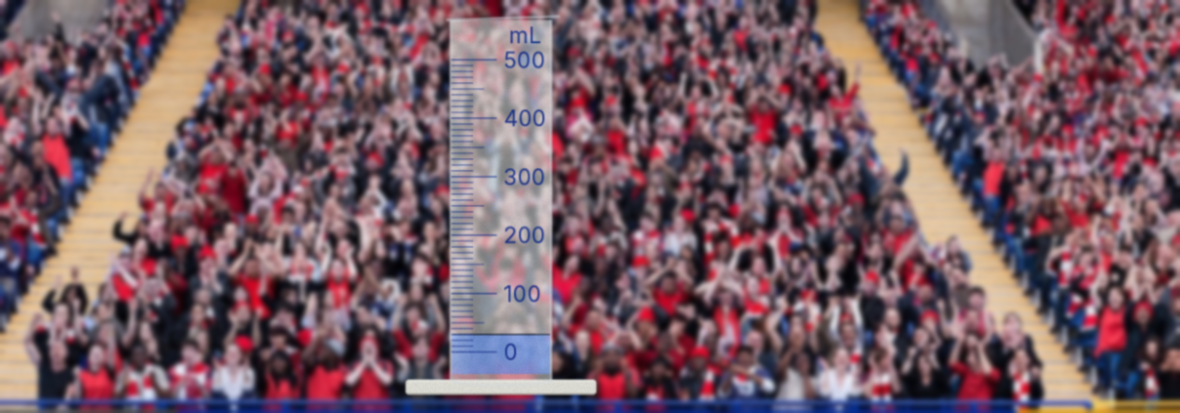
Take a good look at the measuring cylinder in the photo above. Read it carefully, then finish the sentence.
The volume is 30 mL
